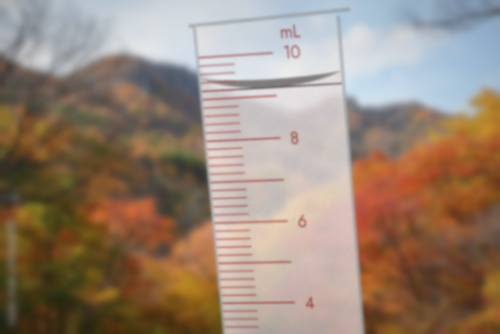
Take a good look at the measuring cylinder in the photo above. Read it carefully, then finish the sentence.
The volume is 9.2 mL
